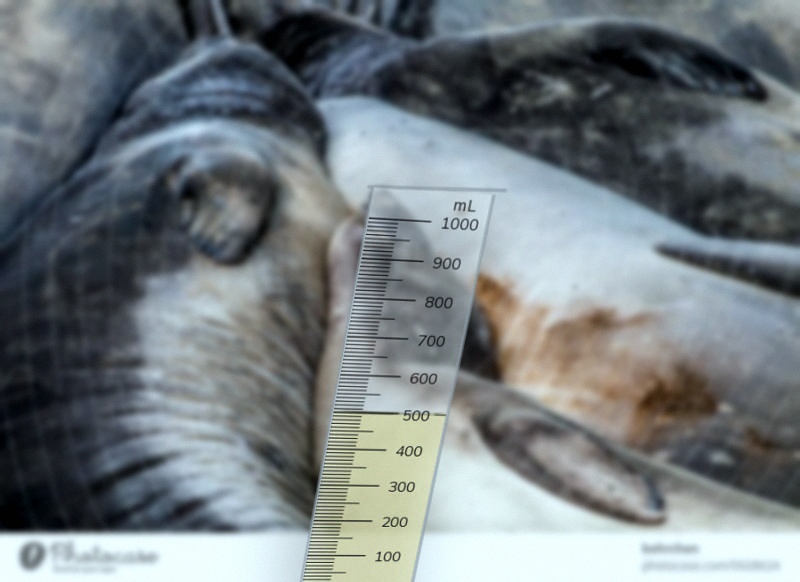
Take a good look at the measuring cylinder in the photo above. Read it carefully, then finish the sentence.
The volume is 500 mL
